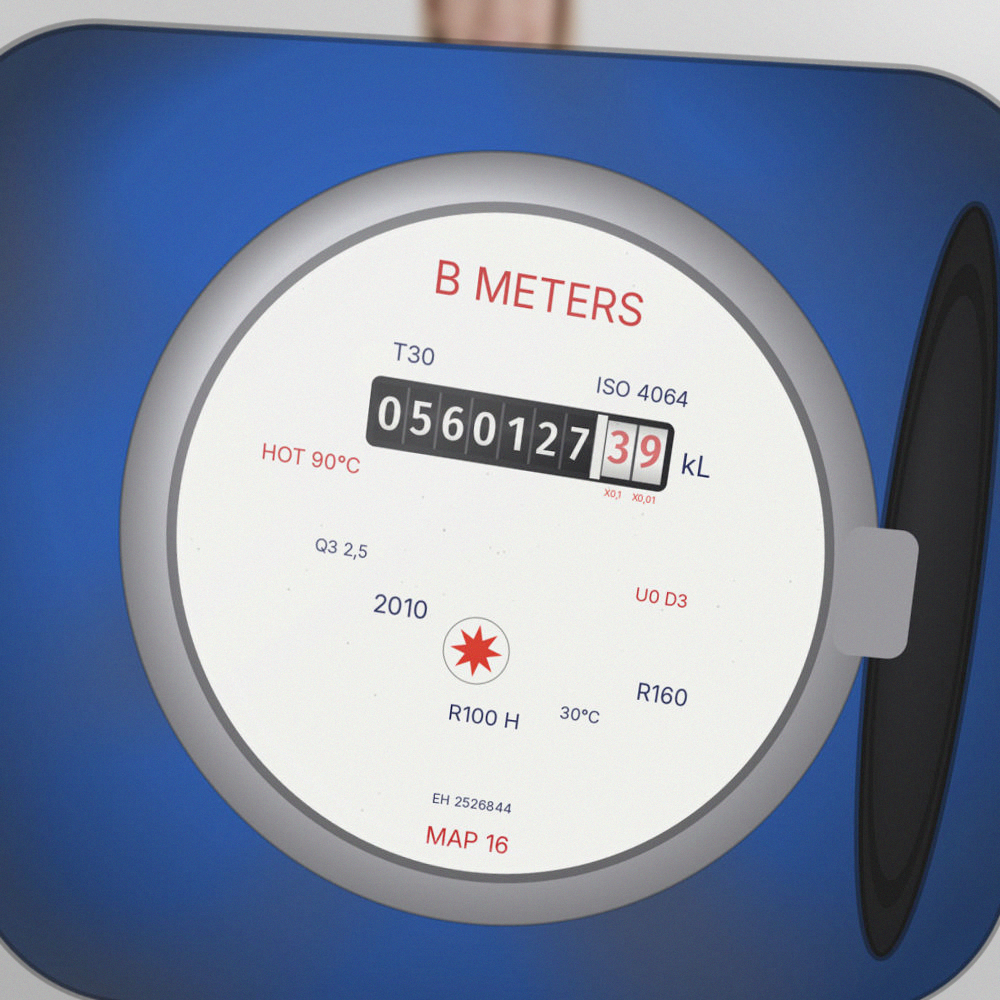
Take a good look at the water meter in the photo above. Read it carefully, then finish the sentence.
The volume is 560127.39 kL
